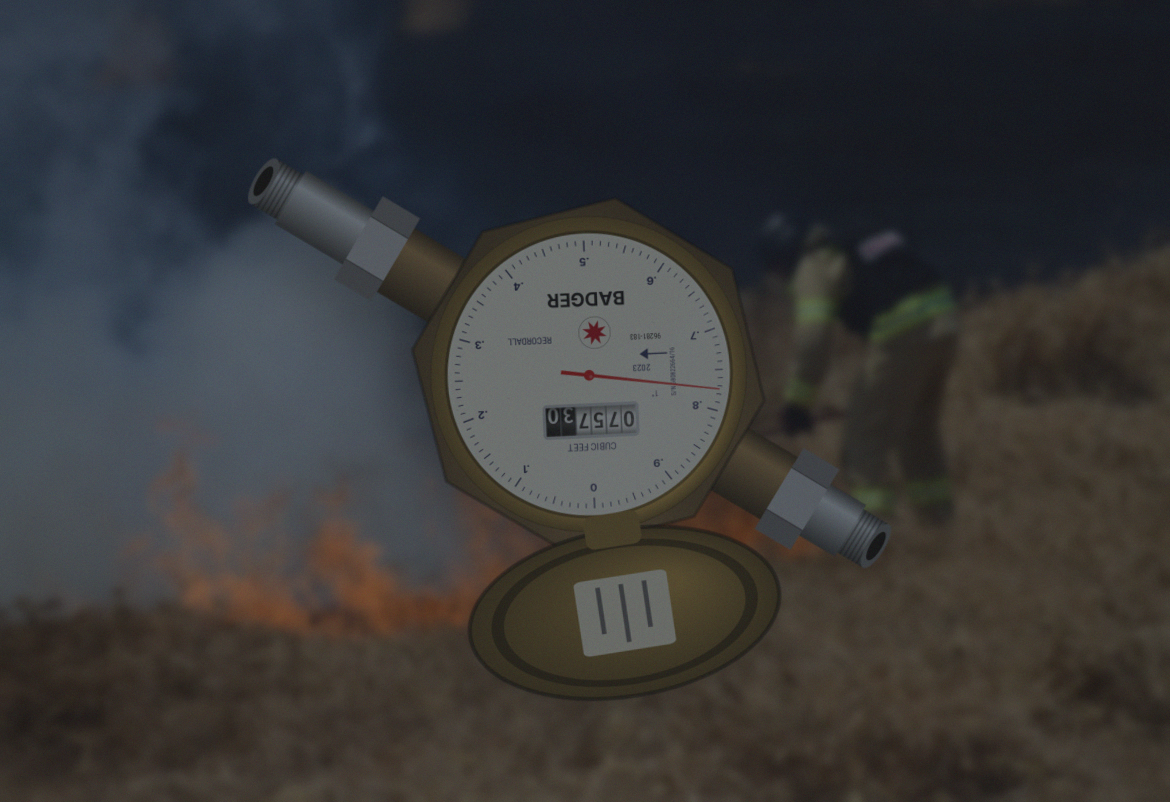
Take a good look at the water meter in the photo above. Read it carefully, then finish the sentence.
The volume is 75729.77 ft³
